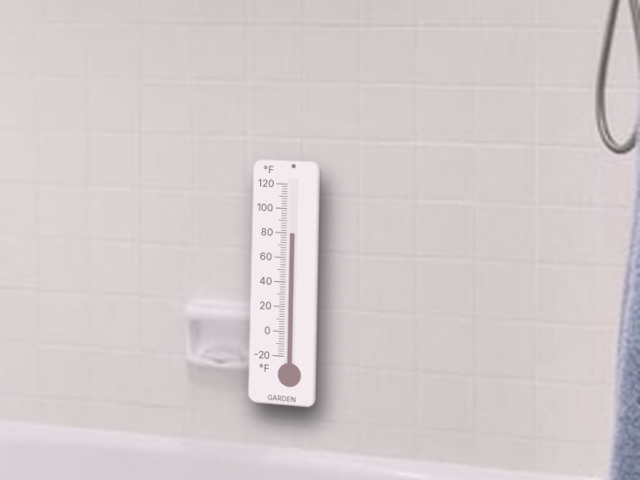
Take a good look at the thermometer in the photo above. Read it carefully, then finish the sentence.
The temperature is 80 °F
